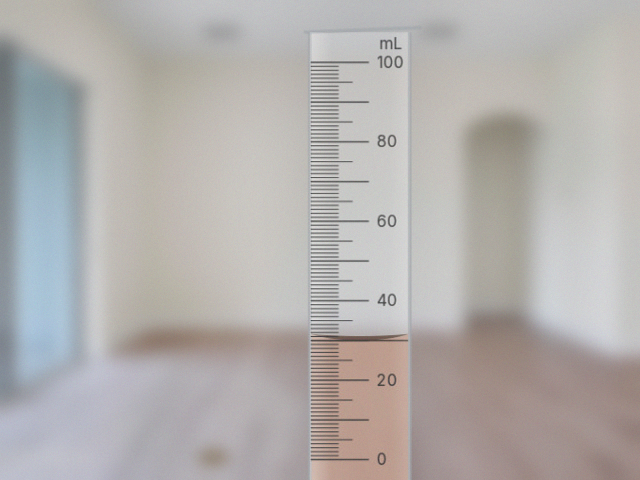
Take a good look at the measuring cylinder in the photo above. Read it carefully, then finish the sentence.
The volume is 30 mL
